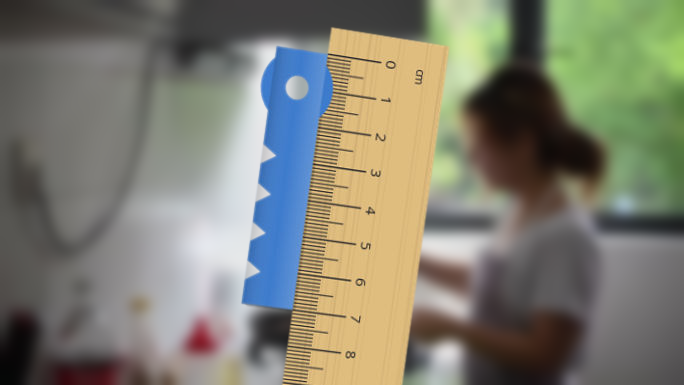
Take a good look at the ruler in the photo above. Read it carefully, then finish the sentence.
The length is 7 cm
